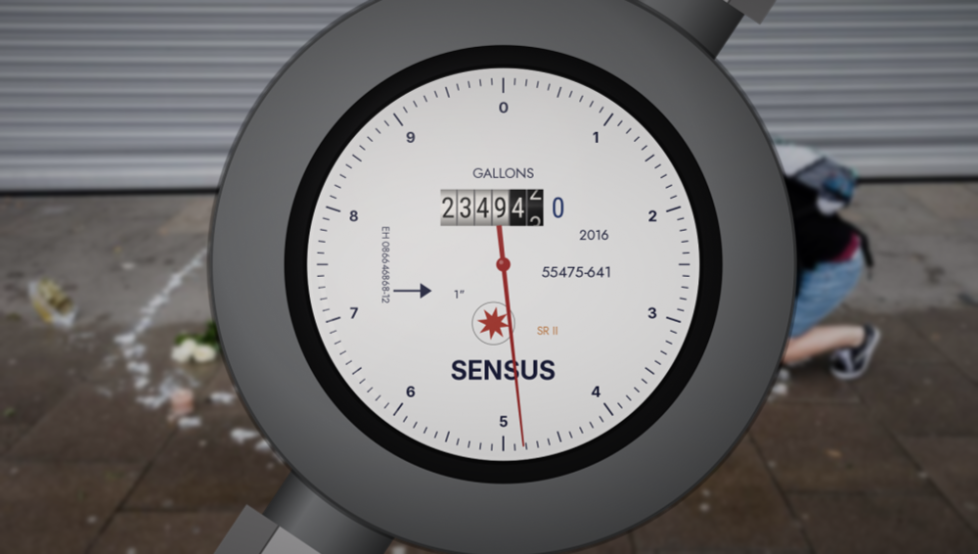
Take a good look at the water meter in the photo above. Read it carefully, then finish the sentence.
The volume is 2349424.8 gal
